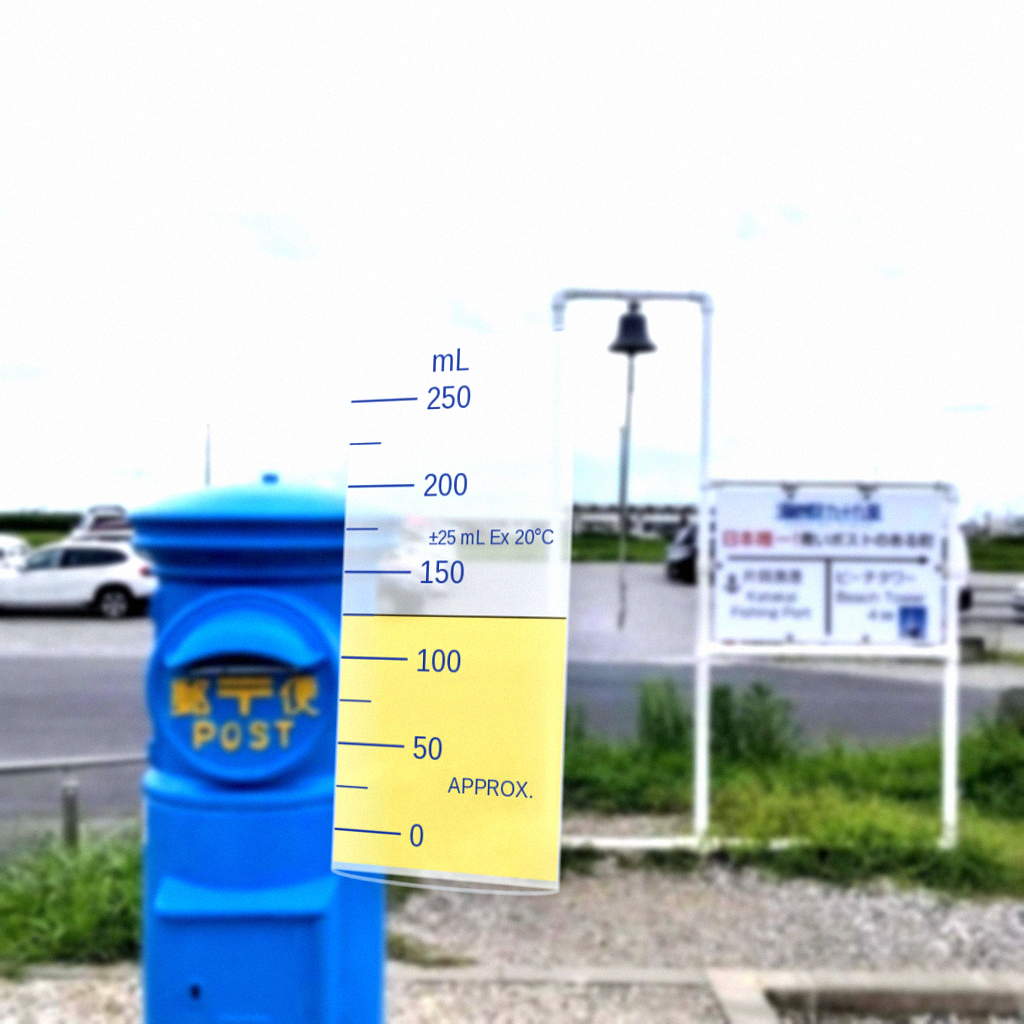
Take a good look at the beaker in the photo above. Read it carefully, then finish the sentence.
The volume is 125 mL
